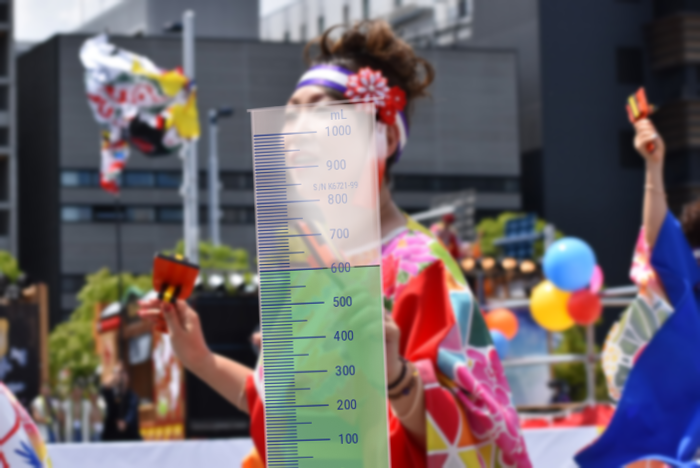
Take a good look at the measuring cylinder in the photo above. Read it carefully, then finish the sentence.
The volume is 600 mL
